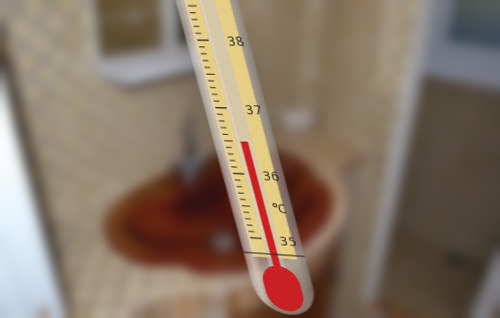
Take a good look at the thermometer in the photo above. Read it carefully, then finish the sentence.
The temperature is 36.5 °C
